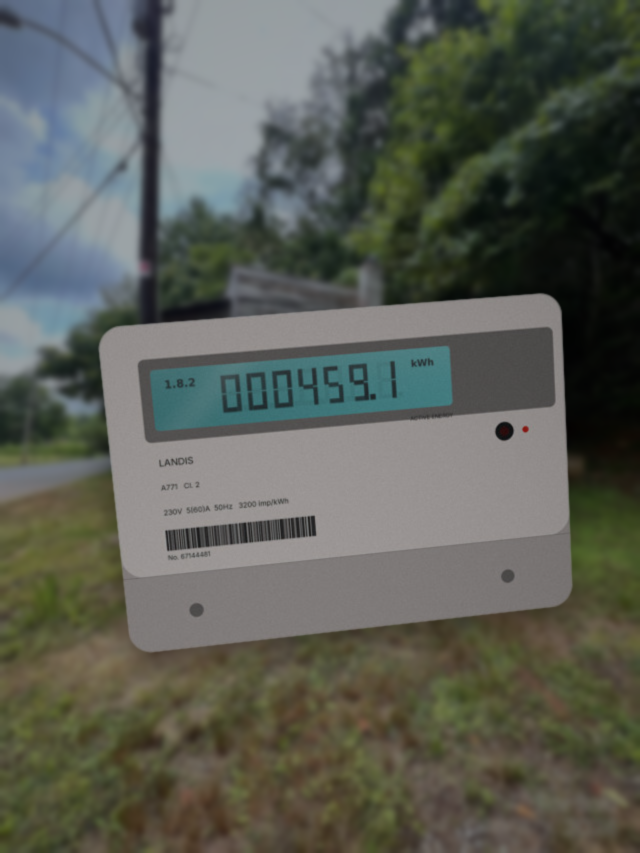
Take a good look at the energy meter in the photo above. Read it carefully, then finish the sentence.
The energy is 459.1 kWh
